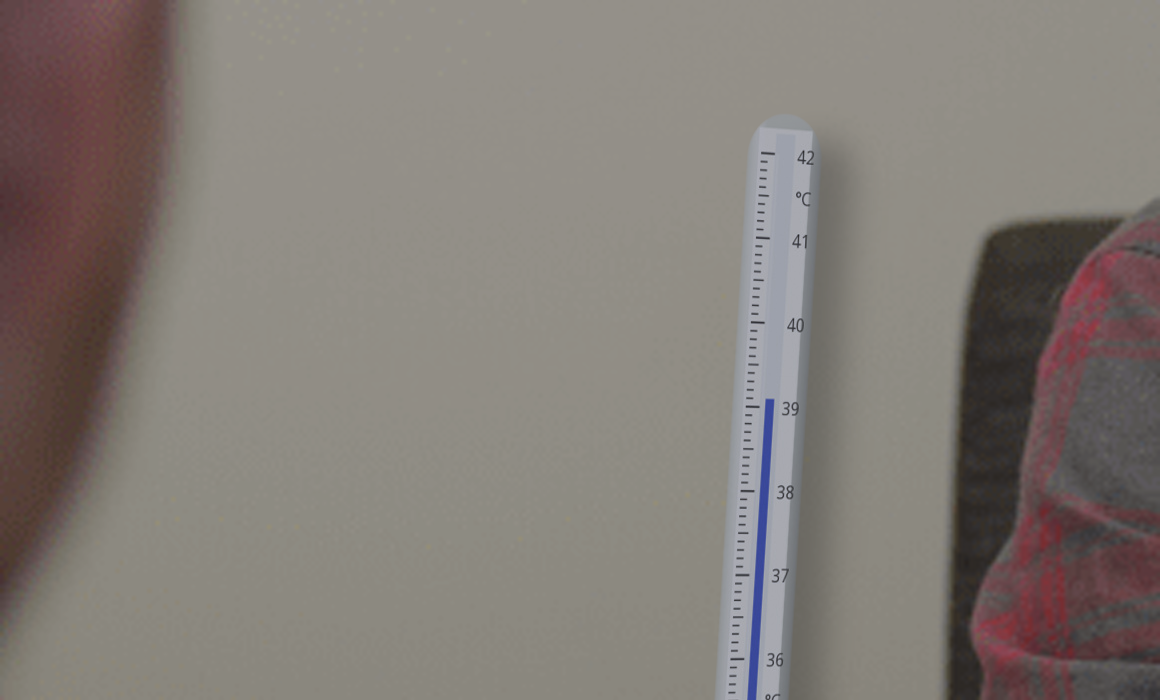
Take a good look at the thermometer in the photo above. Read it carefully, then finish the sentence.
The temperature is 39.1 °C
